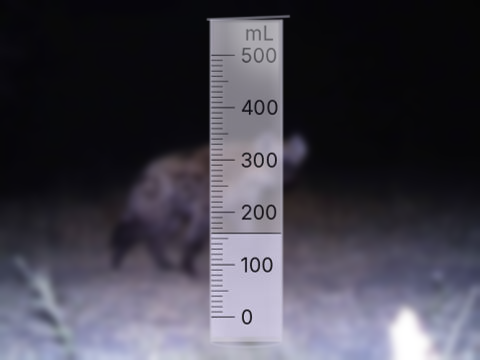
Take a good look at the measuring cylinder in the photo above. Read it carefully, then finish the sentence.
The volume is 160 mL
